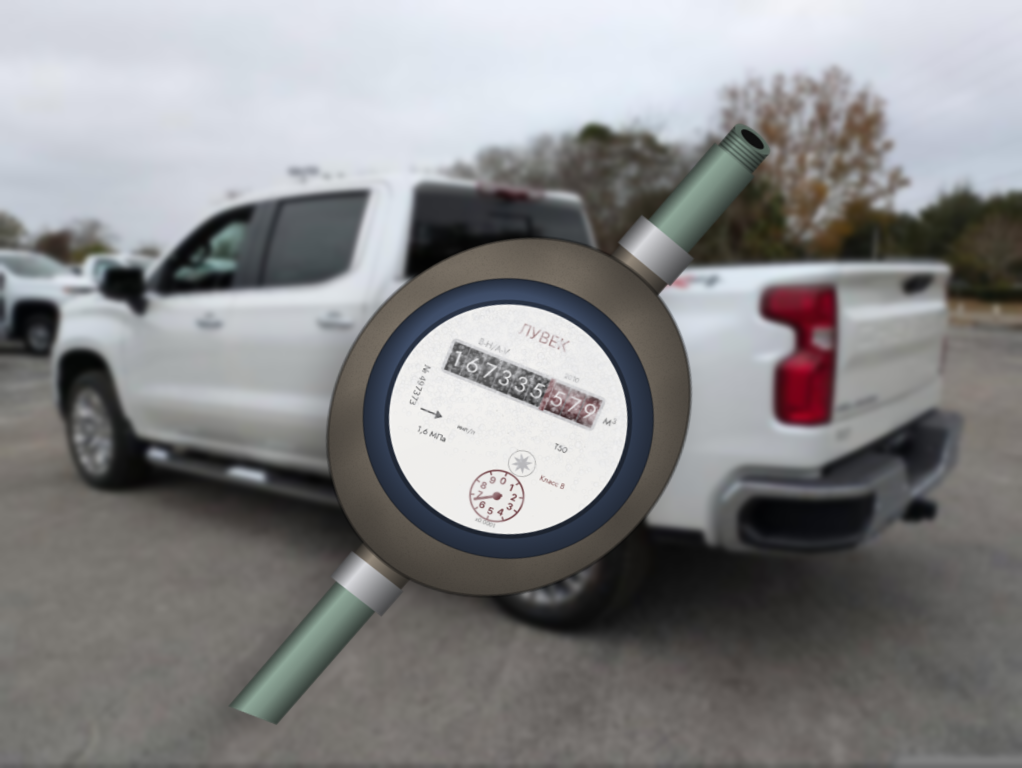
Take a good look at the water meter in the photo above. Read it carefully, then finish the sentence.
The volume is 167335.5796 m³
